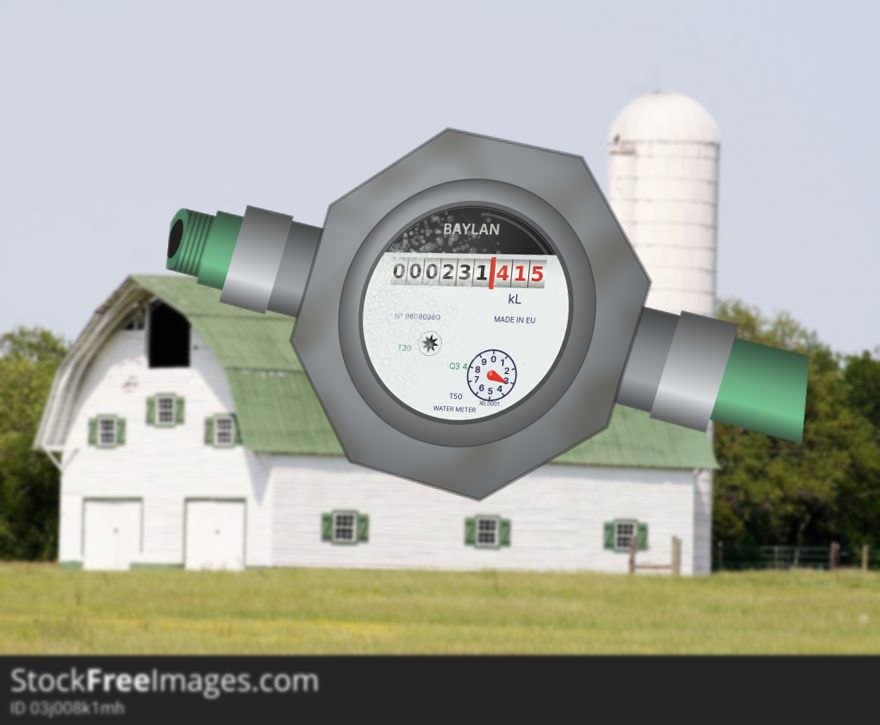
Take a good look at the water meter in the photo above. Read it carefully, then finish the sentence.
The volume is 231.4153 kL
